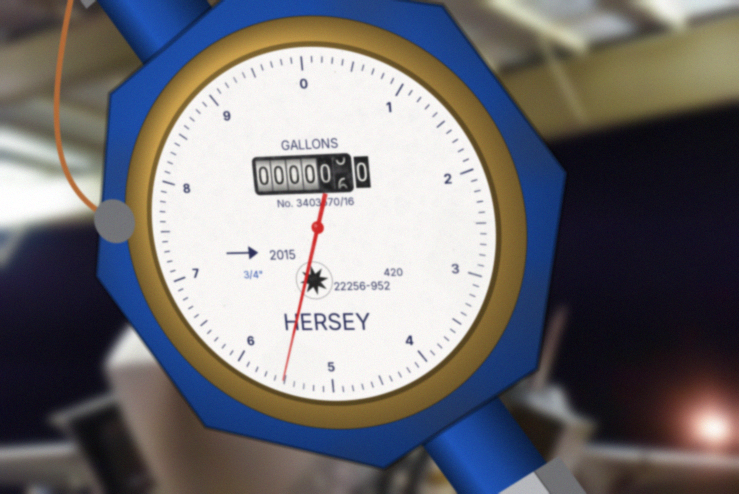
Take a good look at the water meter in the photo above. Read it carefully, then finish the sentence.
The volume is 55.5 gal
